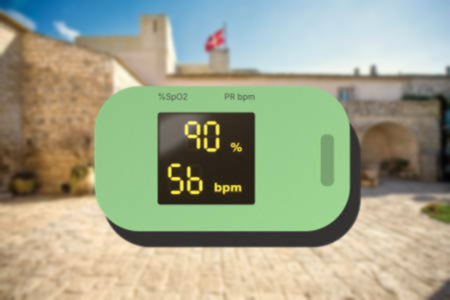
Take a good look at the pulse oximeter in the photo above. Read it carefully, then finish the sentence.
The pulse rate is 56 bpm
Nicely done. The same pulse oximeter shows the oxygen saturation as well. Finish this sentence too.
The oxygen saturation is 90 %
